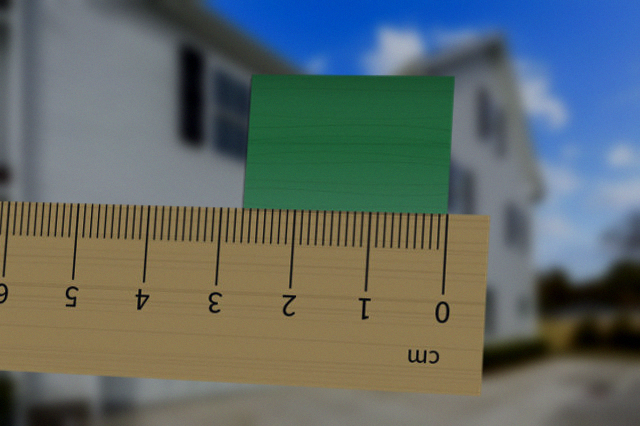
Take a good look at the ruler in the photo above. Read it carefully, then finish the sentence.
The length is 2.7 cm
